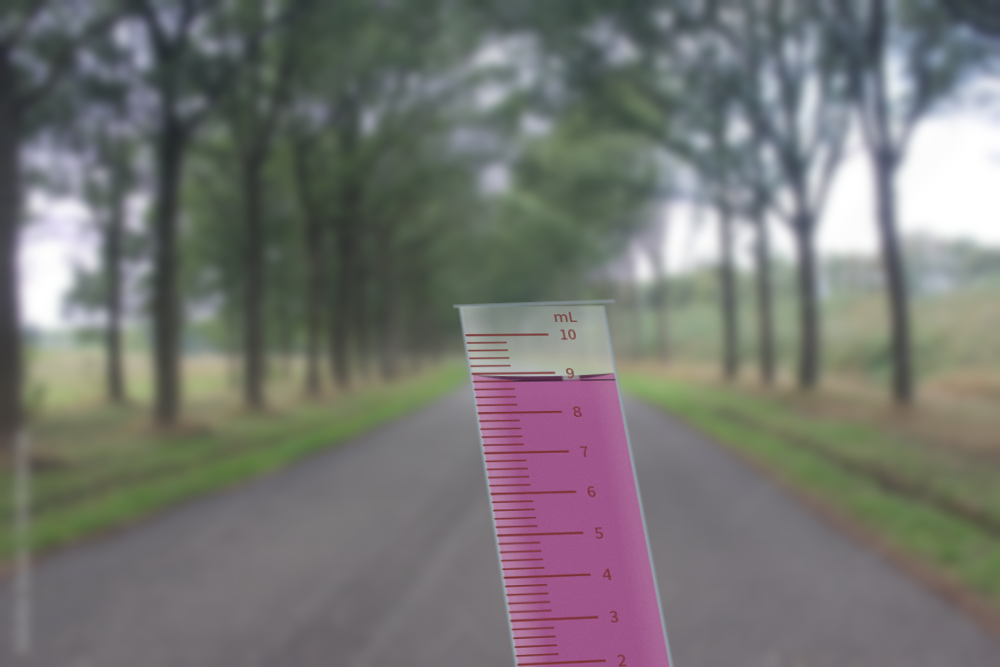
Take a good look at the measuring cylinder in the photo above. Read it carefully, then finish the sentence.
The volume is 8.8 mL
